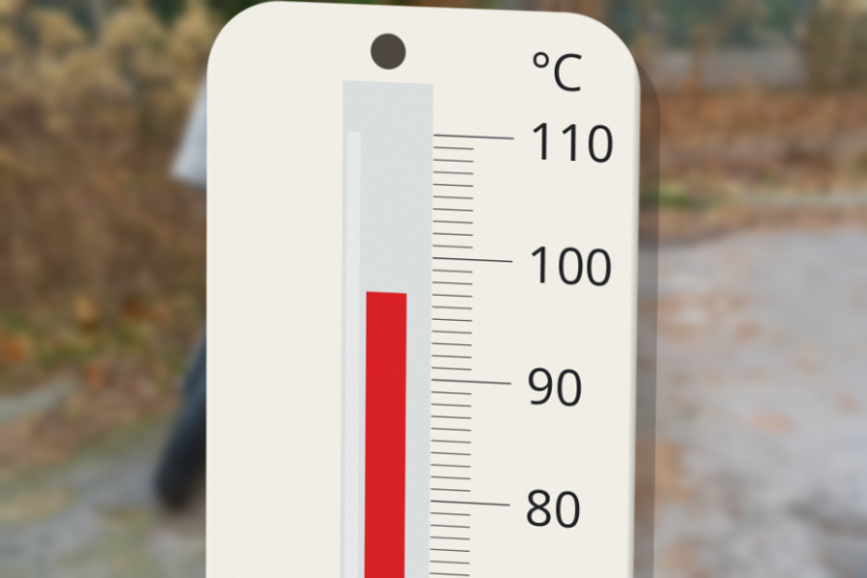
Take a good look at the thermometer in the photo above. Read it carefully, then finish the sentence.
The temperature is 97 °C
